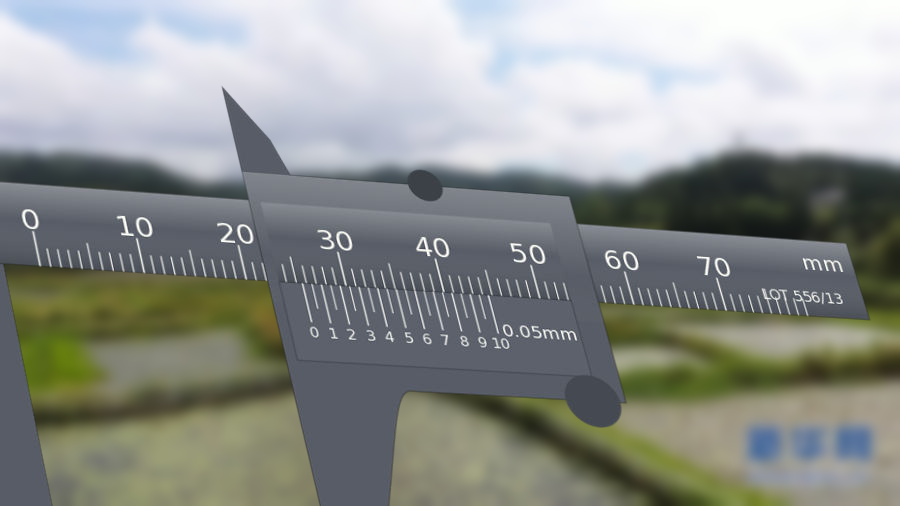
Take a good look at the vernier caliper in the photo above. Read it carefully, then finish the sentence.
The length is 25.6 mm
